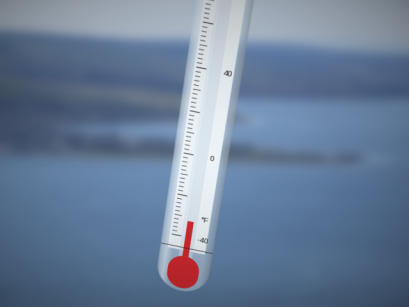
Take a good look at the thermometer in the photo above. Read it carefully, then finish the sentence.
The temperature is -32 °F
